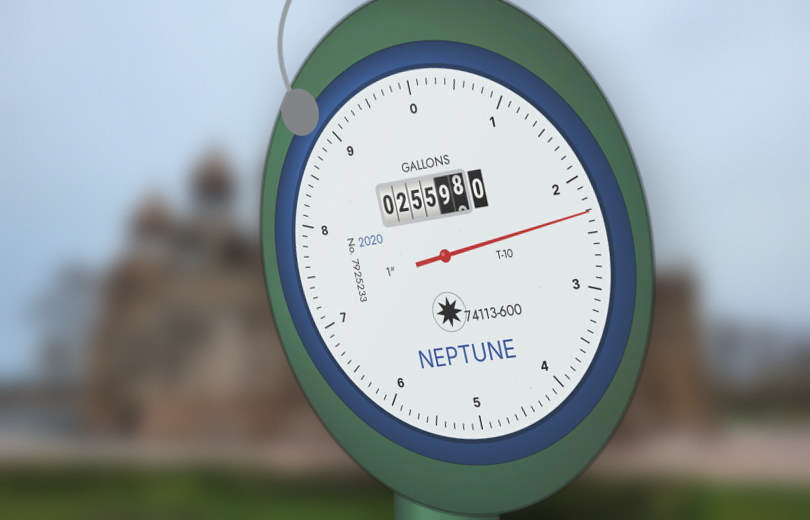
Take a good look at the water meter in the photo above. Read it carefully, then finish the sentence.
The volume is 255982.3 gal
